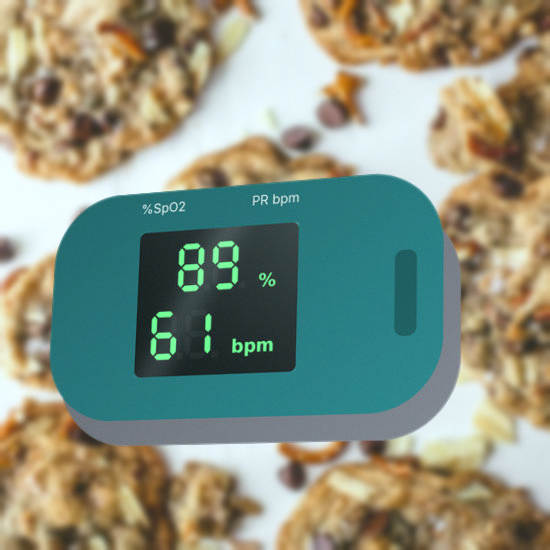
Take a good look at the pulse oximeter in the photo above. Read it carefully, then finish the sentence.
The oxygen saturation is 89 %
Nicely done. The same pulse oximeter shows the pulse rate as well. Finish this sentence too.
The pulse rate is 61 bpm
